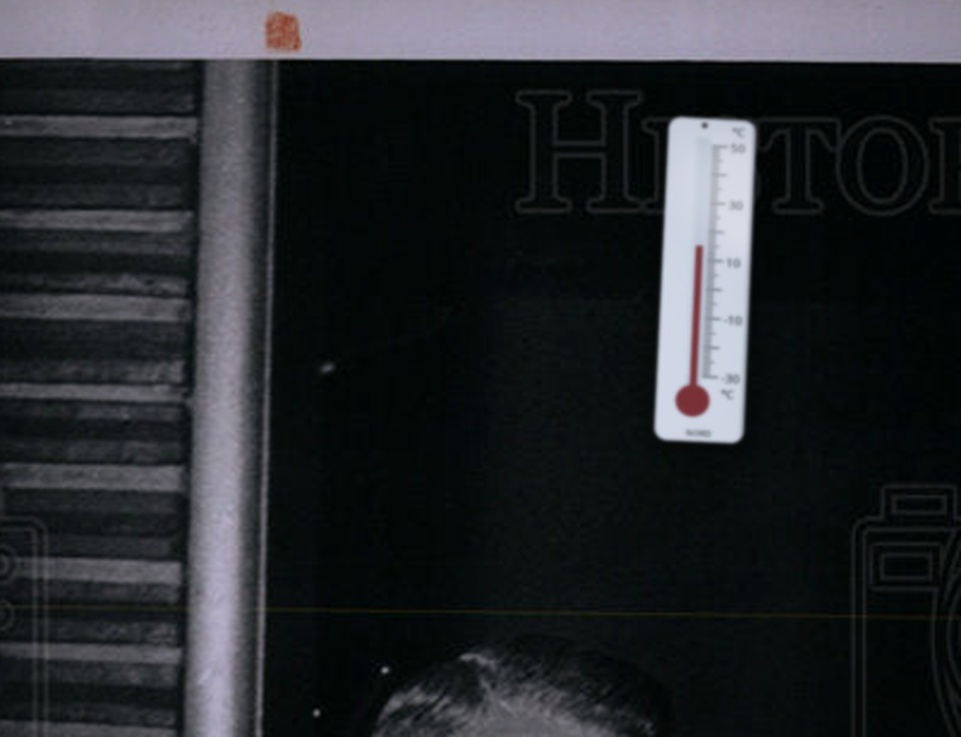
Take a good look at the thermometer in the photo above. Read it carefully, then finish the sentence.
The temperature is 15 °C
